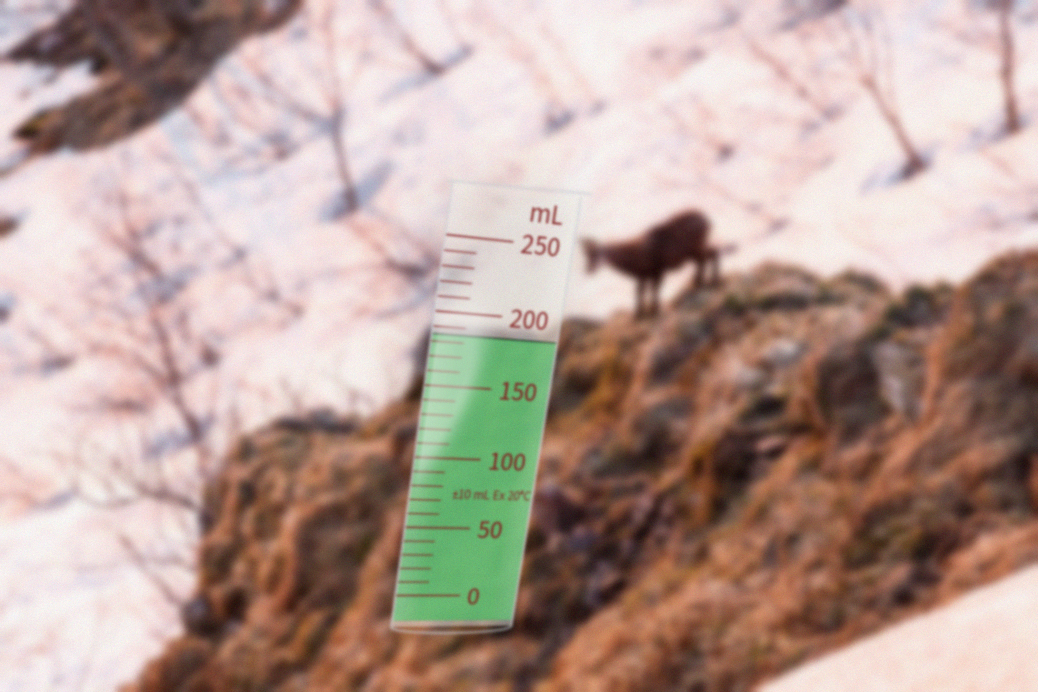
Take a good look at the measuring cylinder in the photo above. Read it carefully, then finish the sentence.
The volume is 185 mL
